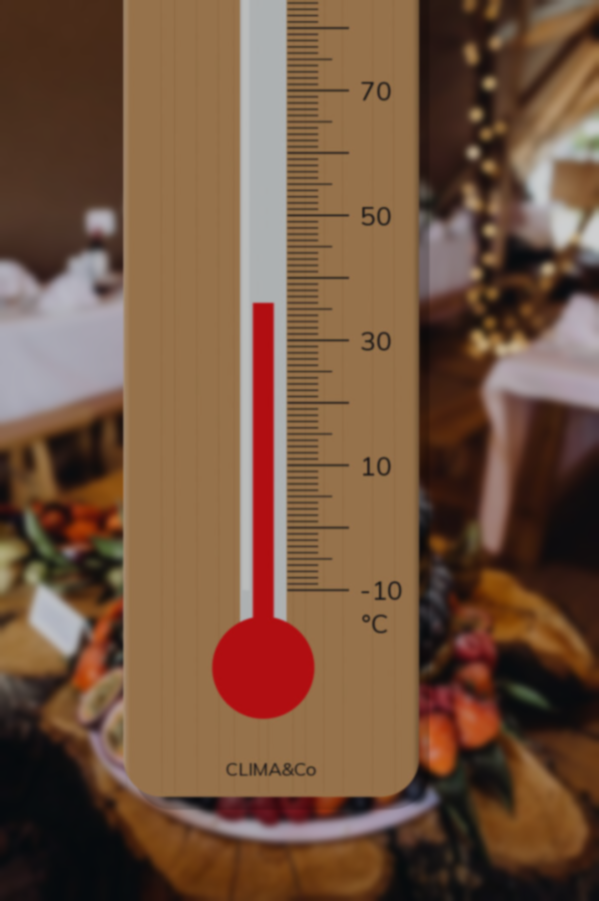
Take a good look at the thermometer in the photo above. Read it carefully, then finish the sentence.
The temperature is 36 °C
